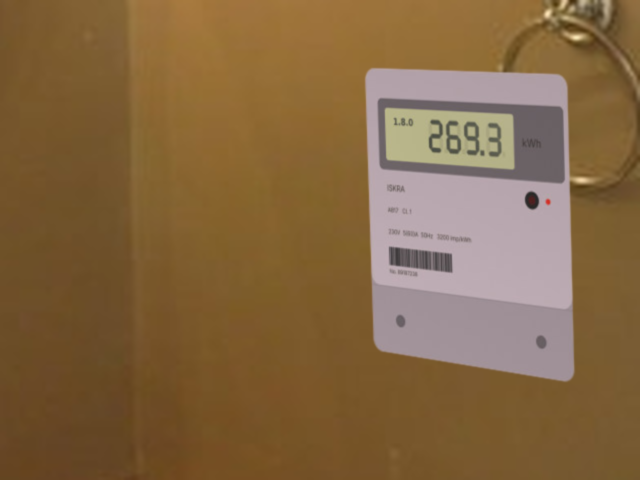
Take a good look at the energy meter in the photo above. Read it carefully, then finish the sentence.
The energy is 269.3 kWh
